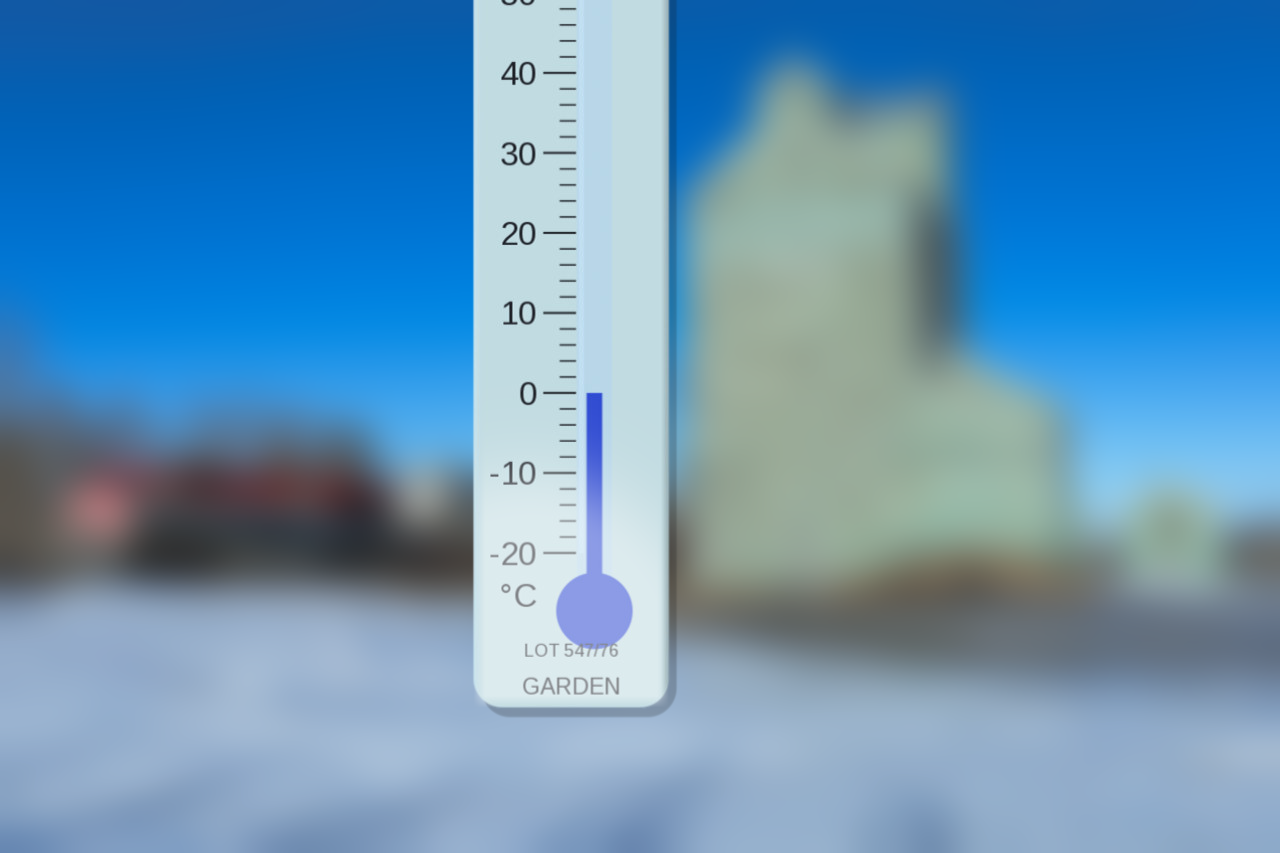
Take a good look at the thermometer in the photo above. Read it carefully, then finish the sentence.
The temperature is 0 °C
